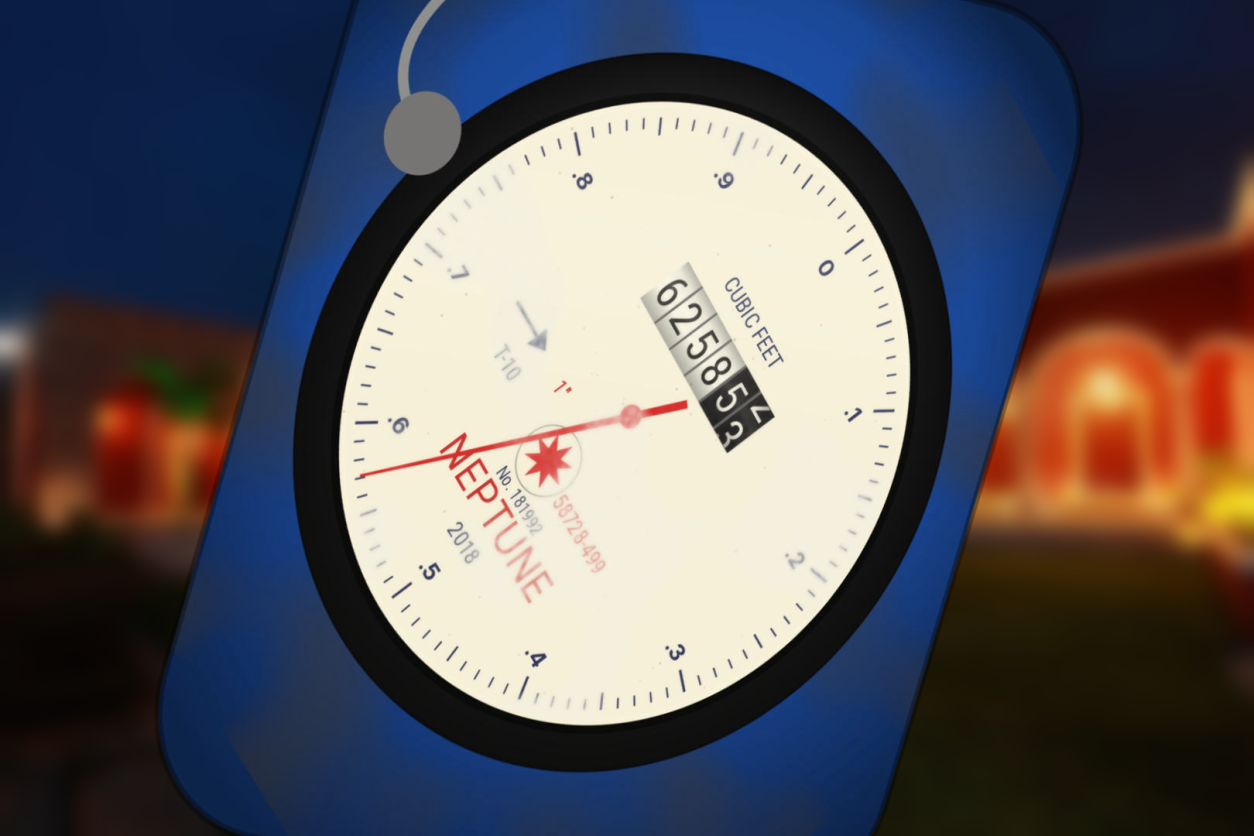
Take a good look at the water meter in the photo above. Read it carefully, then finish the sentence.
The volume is 625852.57 ft³
